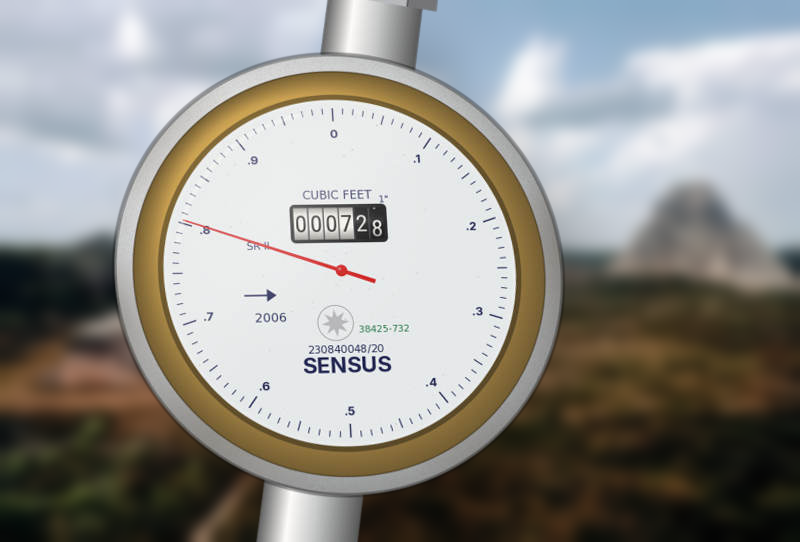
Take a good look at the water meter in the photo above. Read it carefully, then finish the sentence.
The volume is 727.80 ft³
